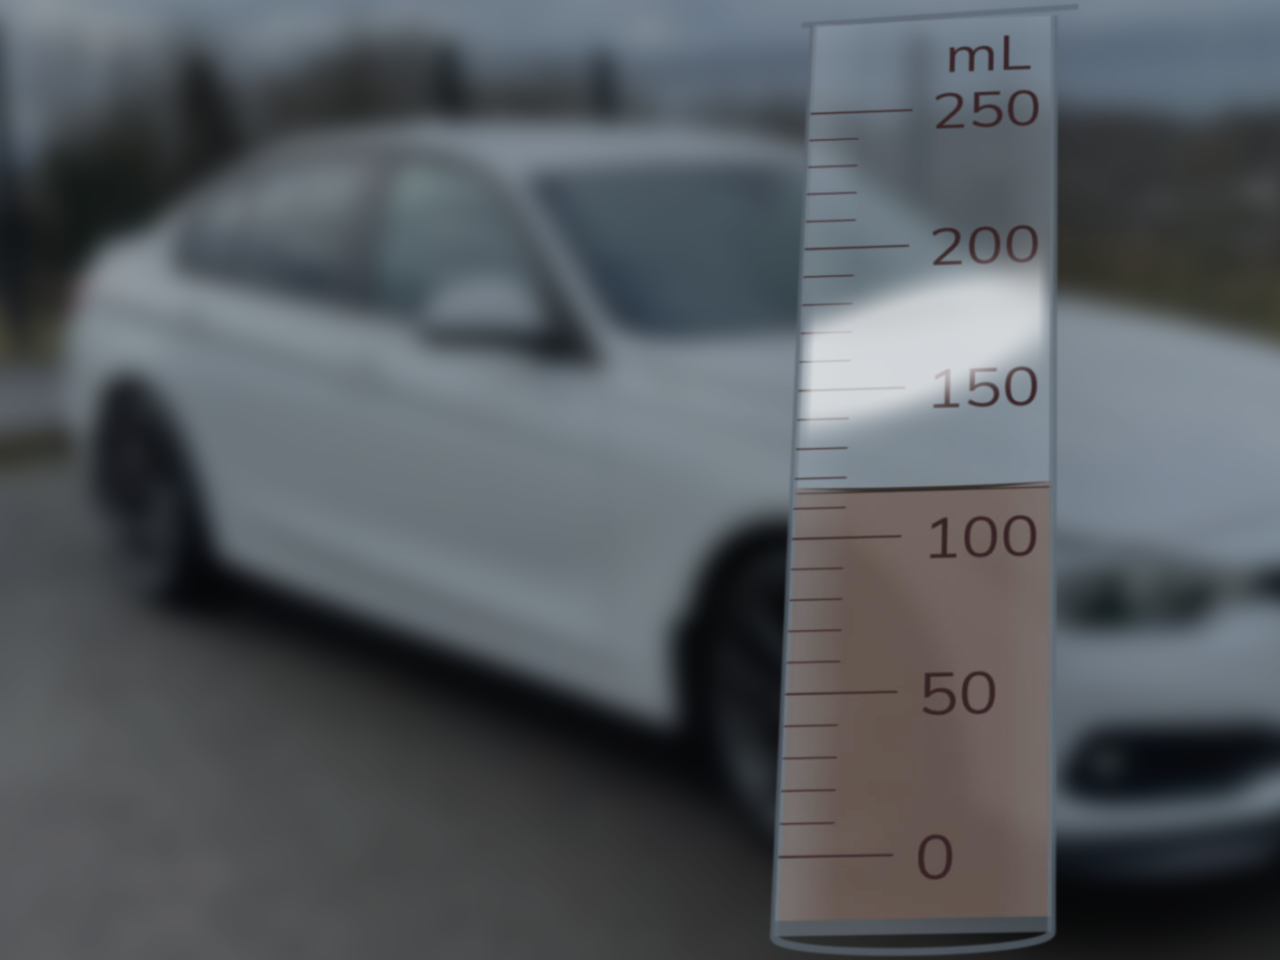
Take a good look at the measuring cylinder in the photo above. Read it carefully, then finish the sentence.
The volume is 115 mL
